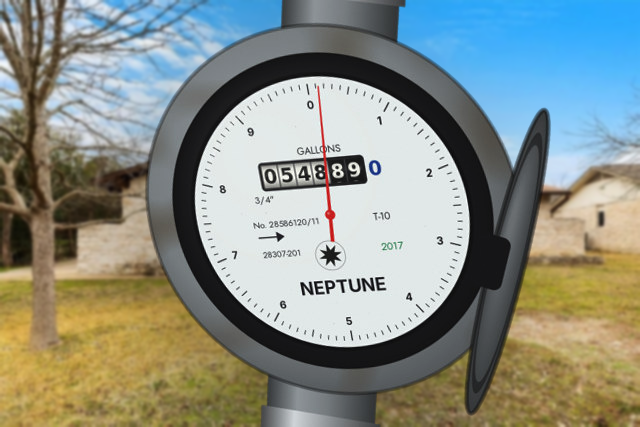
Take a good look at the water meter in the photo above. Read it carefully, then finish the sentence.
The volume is 548890.1 gal
